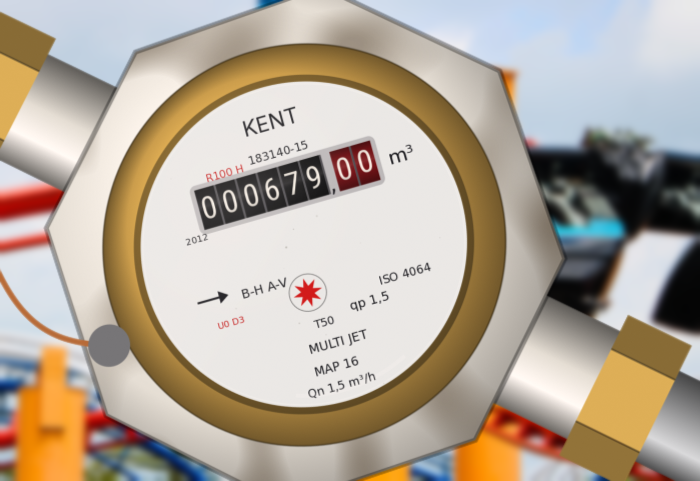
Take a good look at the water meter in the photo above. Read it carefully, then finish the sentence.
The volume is 679.00 m³
